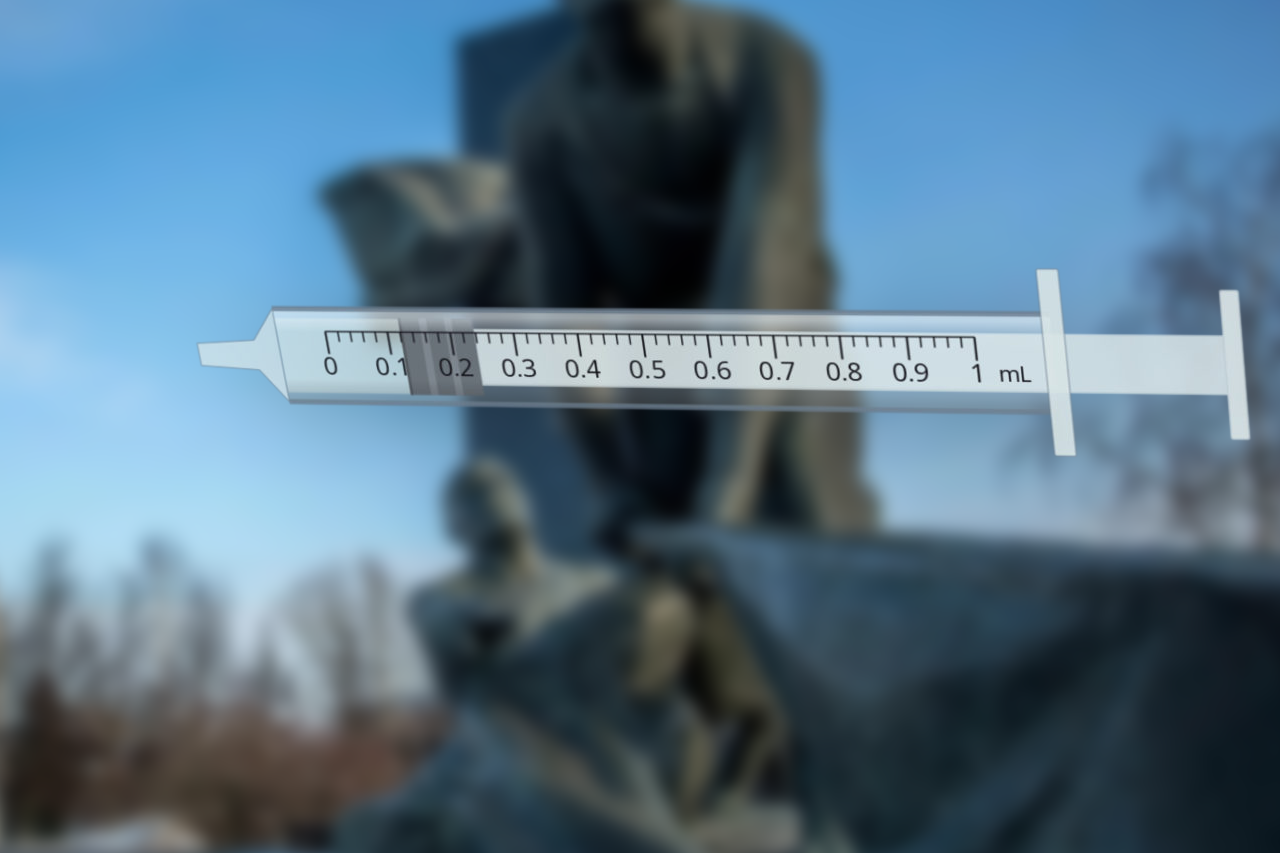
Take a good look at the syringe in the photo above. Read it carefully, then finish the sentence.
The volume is 0.12 mL
